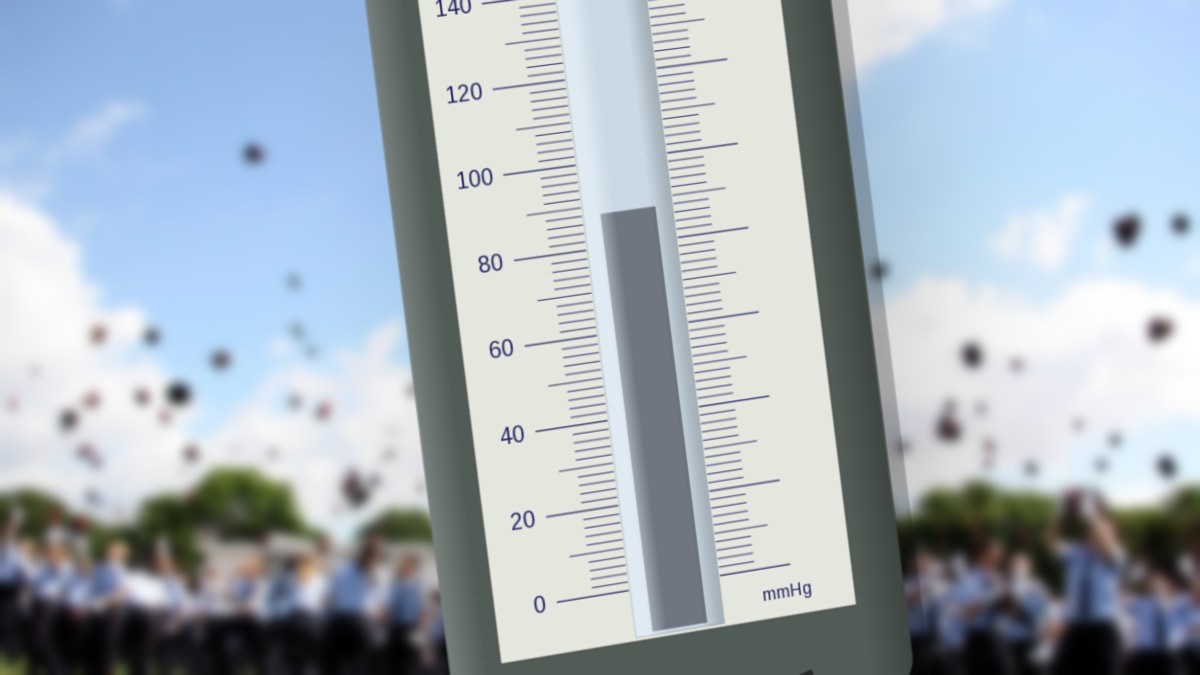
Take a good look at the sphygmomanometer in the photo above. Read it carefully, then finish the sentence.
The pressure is 88 mmHg
